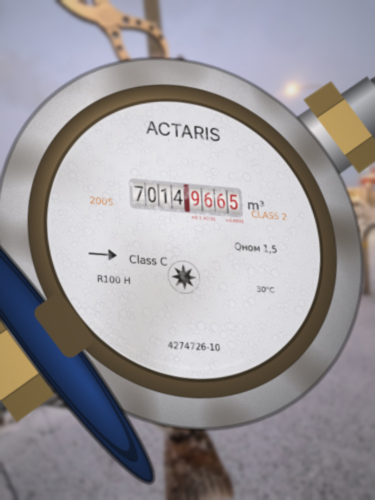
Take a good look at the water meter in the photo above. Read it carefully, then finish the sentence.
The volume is 7014.9665 m³
